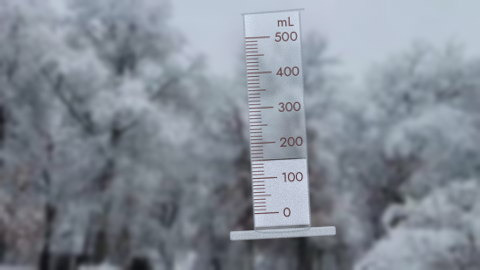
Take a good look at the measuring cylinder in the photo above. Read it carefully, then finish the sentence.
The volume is 150 mL
